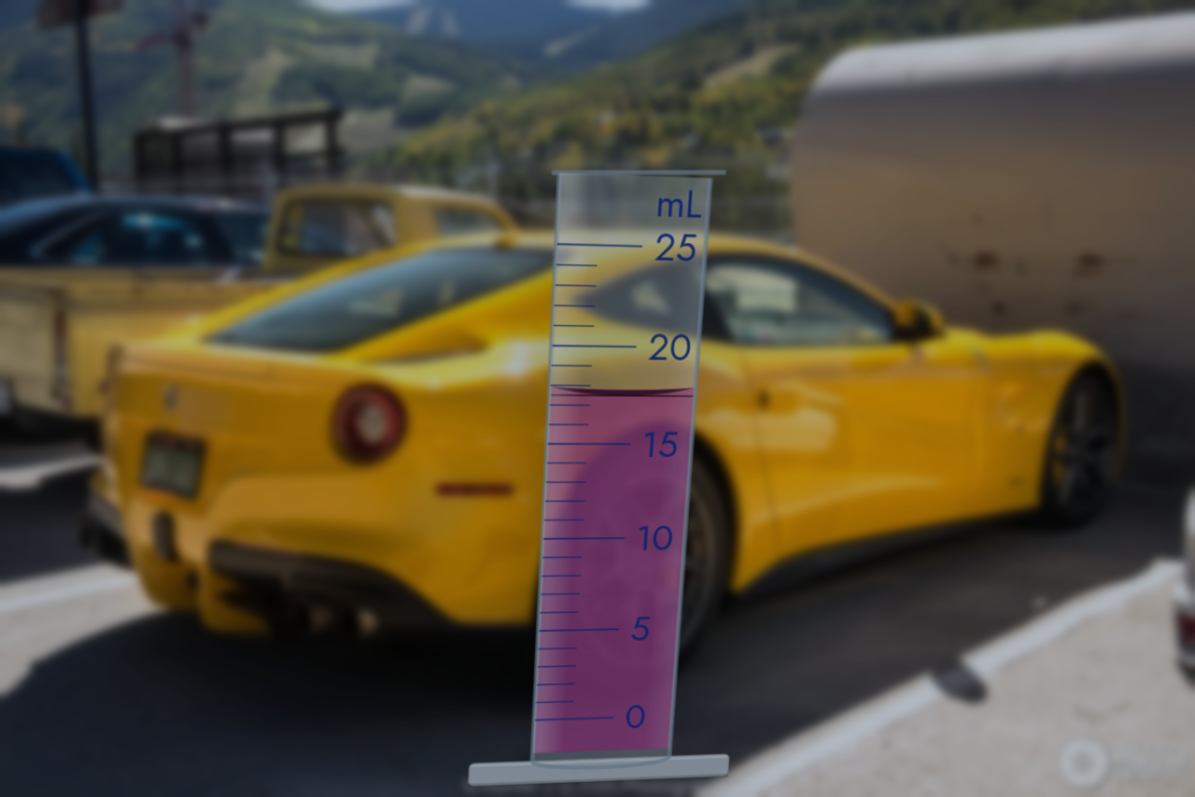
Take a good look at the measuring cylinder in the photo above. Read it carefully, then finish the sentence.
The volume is 17.5 mL
